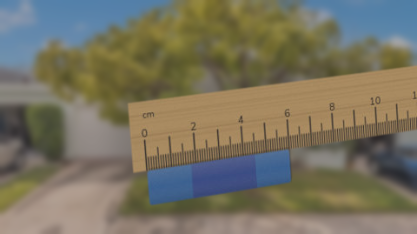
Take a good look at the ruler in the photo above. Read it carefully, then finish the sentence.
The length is 6 cm
